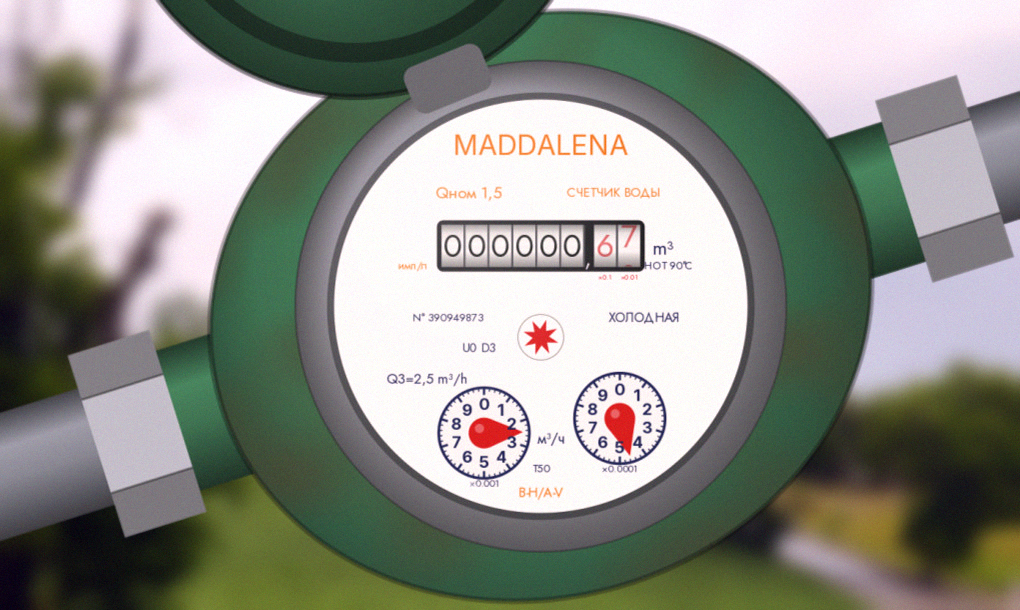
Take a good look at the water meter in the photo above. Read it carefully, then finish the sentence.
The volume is 0.6724 m³
